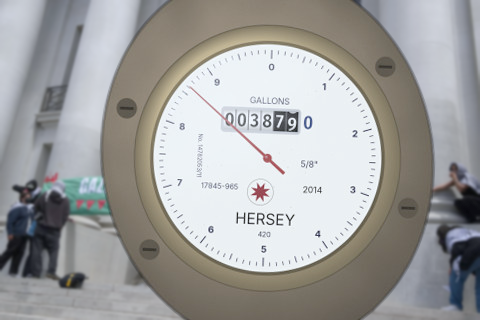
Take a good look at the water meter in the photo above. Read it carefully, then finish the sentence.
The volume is 38788.6 gal
